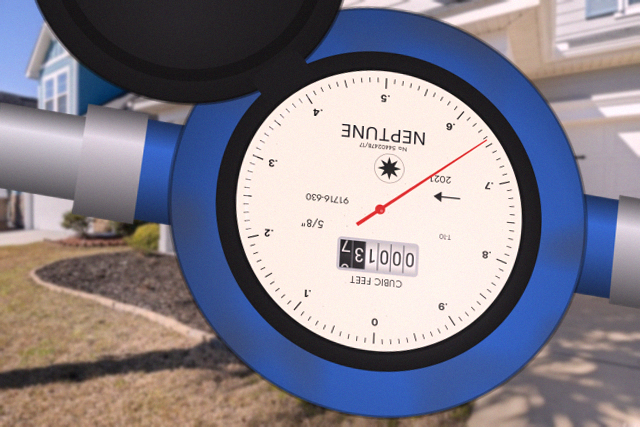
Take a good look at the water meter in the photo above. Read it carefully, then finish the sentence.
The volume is 136.64 ft³
